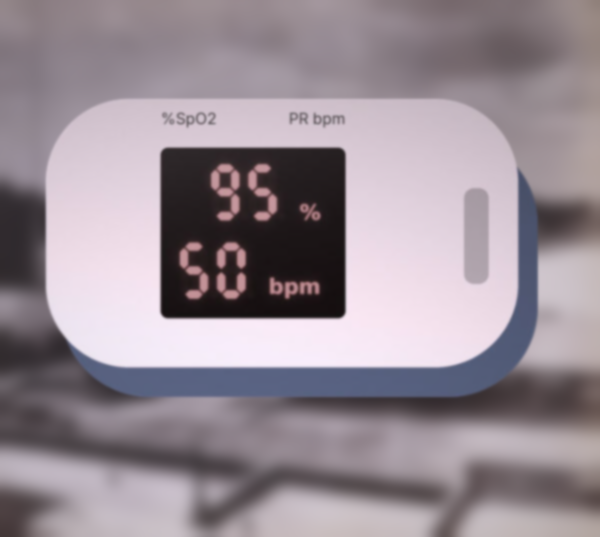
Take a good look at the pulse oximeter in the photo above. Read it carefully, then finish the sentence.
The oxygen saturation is 95 %
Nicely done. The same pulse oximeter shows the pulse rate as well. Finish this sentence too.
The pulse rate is 50 bpm
